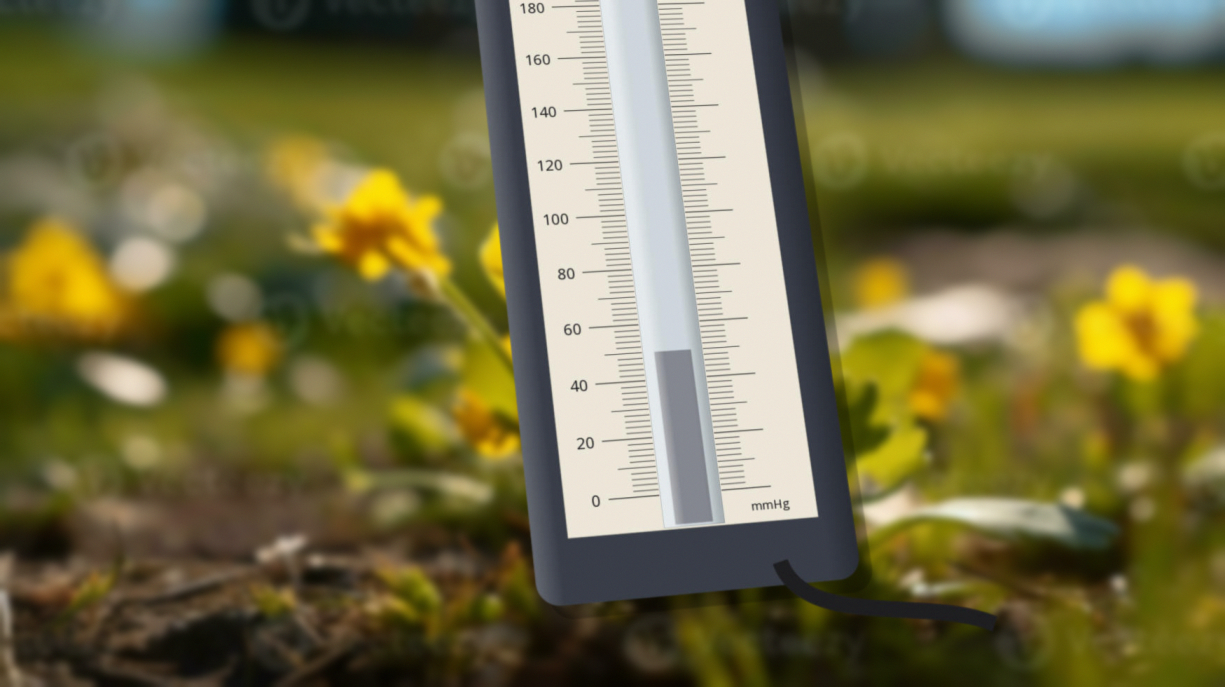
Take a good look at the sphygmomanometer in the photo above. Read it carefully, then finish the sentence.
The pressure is 50 mmHg
